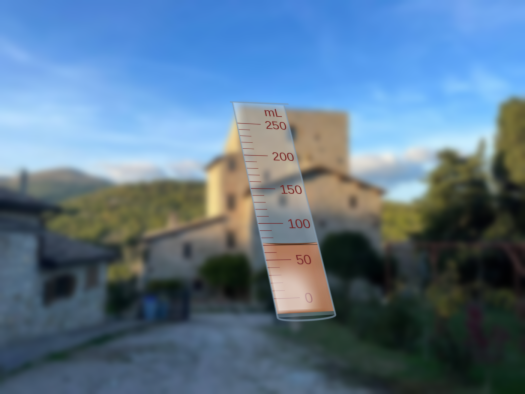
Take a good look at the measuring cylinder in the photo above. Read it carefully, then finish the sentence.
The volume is 70 mL
